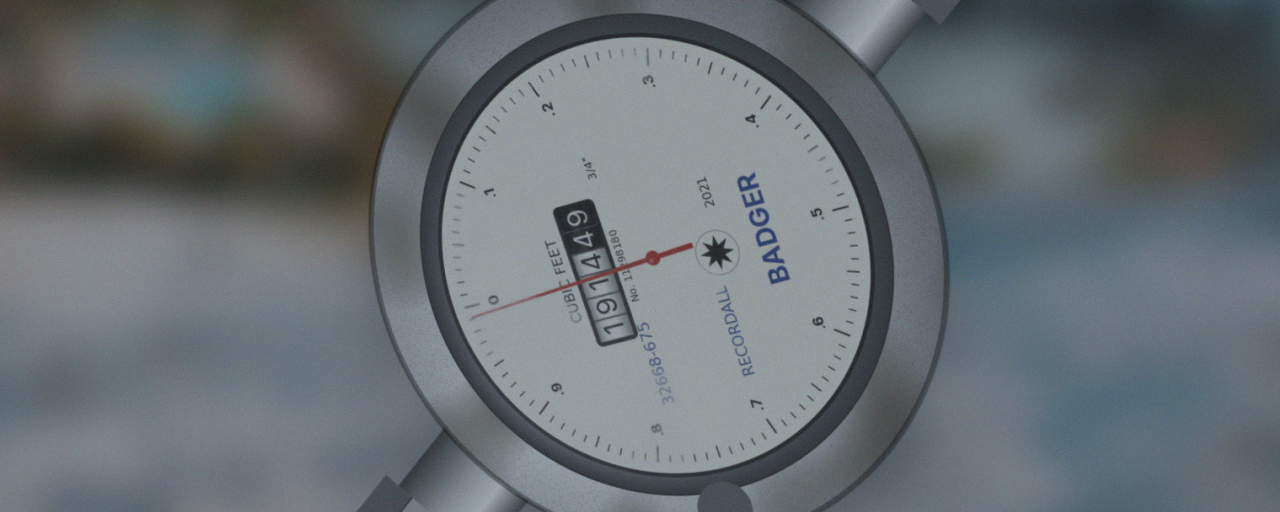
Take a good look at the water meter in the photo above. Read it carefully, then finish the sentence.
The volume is 191448.99 ft³
